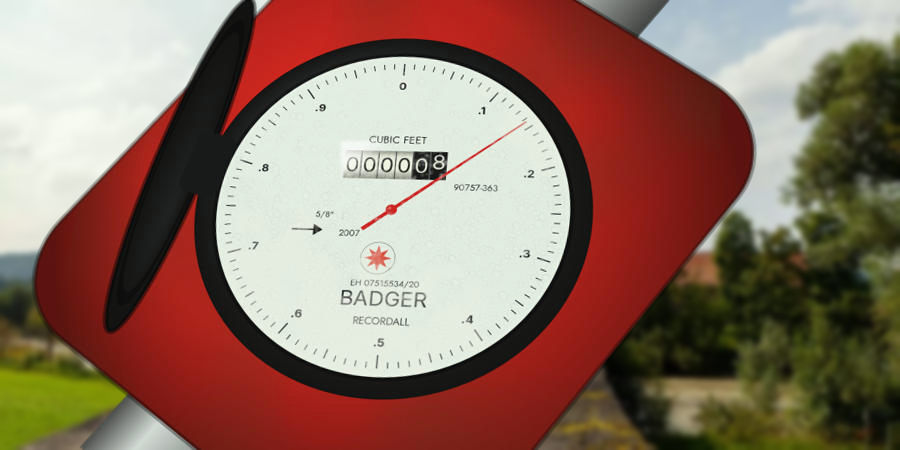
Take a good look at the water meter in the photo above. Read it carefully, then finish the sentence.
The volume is 8.14 ft³
